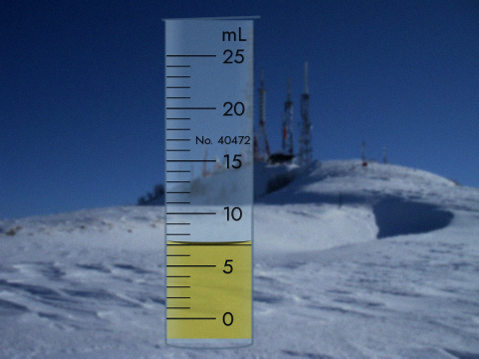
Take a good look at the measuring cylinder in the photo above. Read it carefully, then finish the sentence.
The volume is 7 mL
